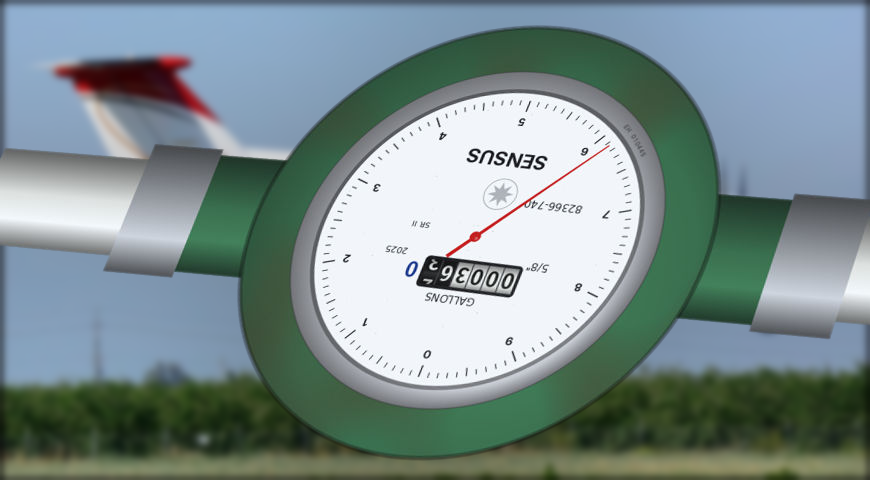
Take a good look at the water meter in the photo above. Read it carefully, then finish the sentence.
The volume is 3626.1 gal
